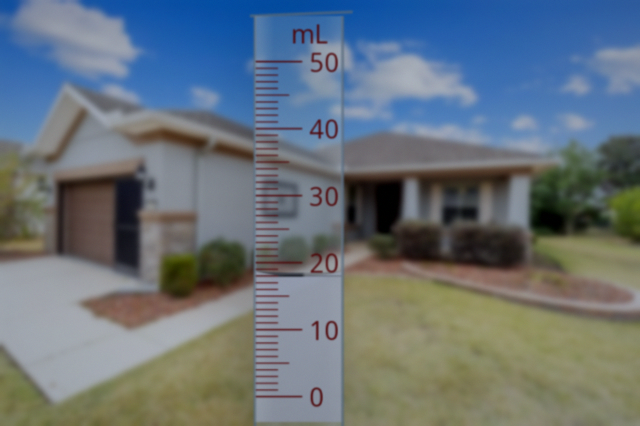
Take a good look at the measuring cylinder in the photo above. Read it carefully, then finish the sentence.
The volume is 18 mL
